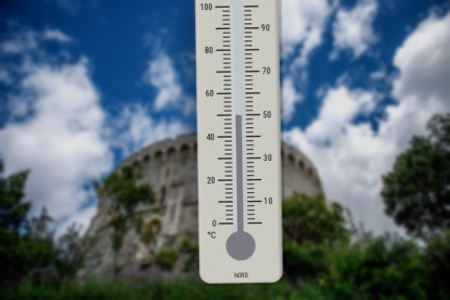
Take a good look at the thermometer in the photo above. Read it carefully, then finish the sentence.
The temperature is 50 °C
